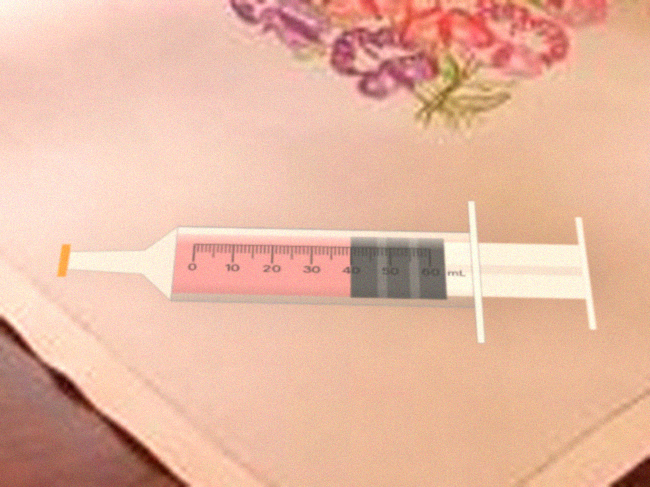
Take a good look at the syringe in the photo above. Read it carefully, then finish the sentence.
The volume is 40 mL
